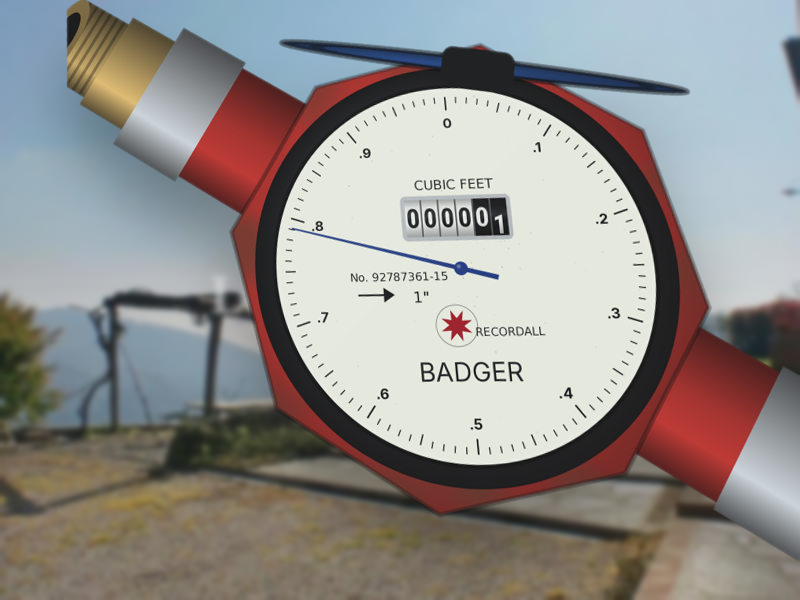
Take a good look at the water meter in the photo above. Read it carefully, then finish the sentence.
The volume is 0.79 ft³
